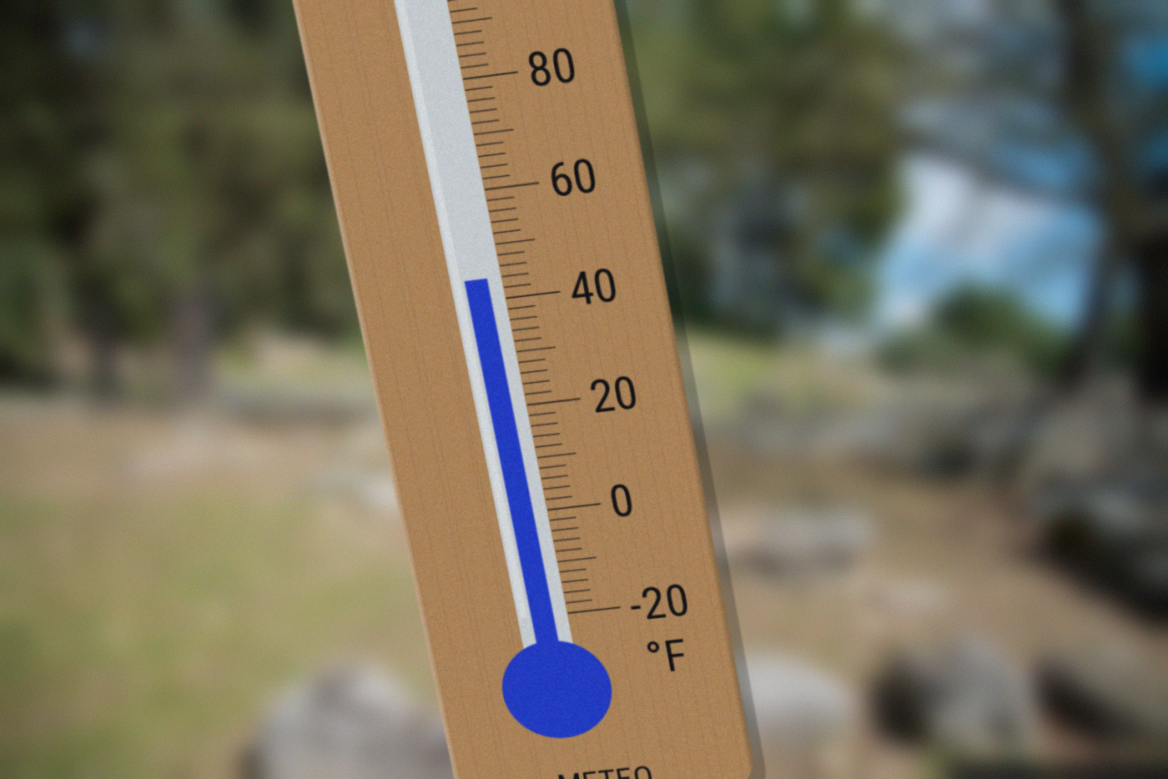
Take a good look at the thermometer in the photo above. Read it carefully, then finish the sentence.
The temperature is 44 °F
